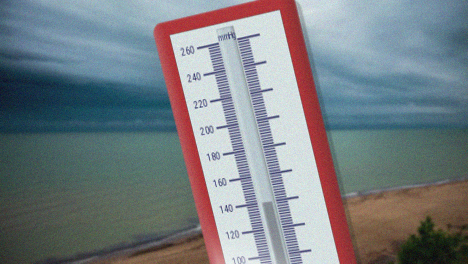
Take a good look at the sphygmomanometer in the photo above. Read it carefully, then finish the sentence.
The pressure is 140 mmHg
